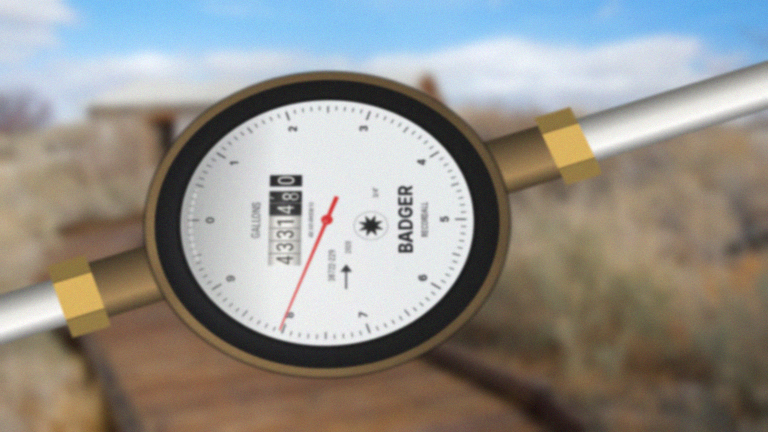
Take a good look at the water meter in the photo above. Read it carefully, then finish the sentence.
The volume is 4331478.0 gal
